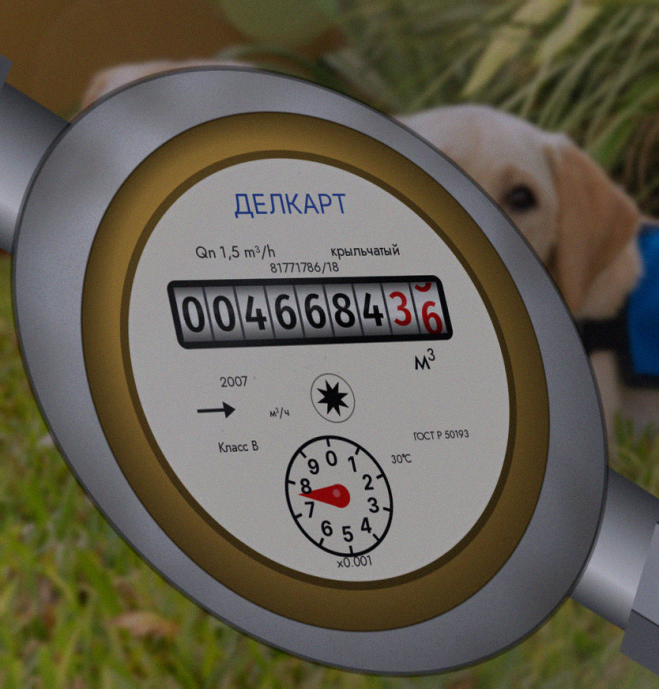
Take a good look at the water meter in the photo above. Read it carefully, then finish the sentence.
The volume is 46684.357 m³
